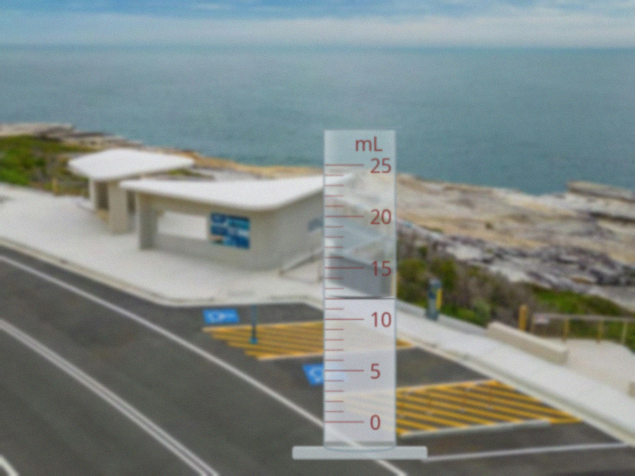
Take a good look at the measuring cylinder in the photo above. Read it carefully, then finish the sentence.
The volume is 12 mL
